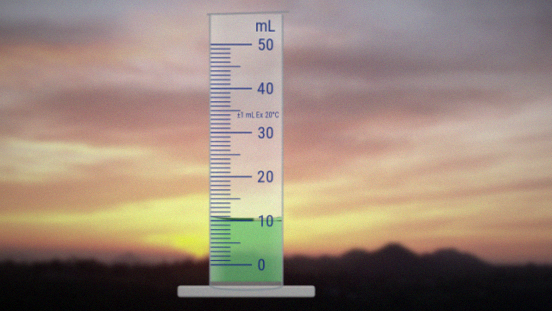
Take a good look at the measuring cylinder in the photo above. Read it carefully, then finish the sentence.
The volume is 10 mL
